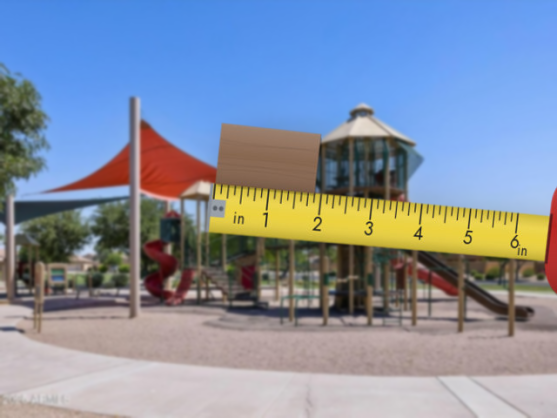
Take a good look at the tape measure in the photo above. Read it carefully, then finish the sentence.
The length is 1.875 in
